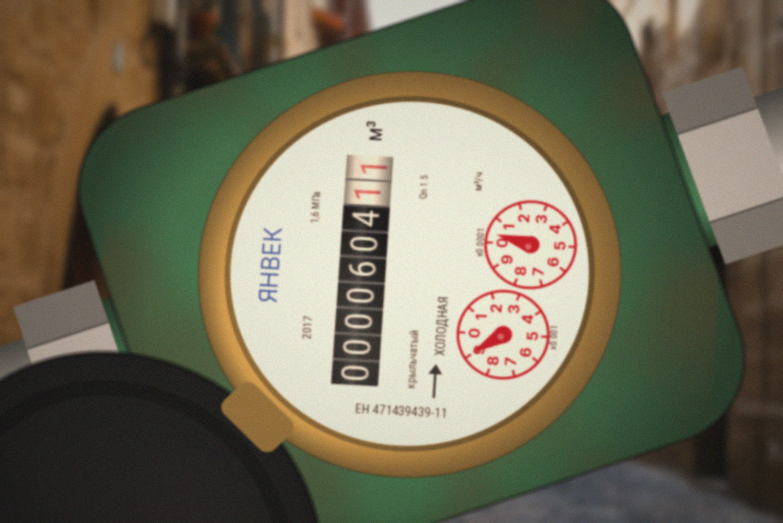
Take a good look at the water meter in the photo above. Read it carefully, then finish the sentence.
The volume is 604.1090 m³
